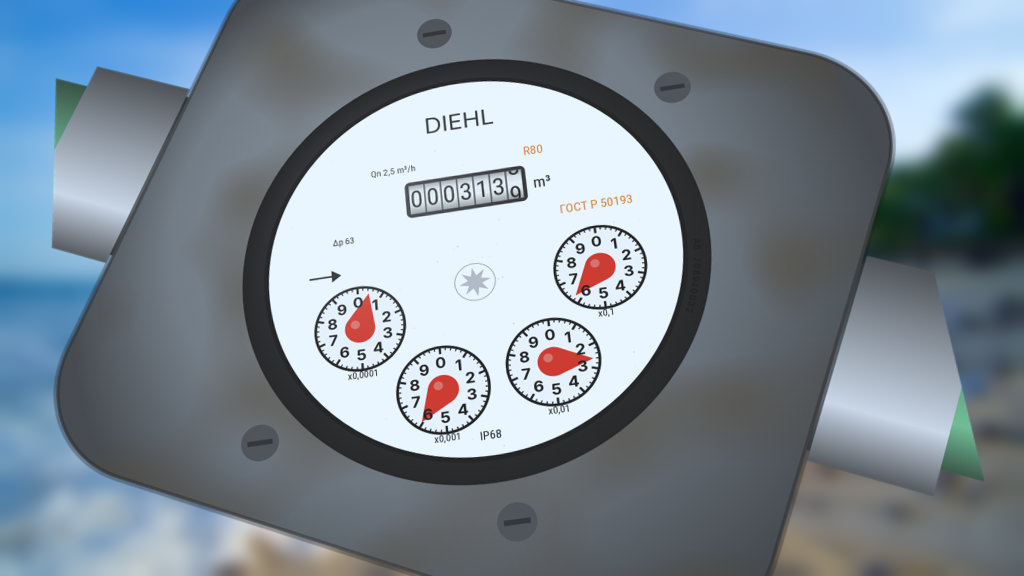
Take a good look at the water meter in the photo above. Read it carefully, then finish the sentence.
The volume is 3138.6260 m³
